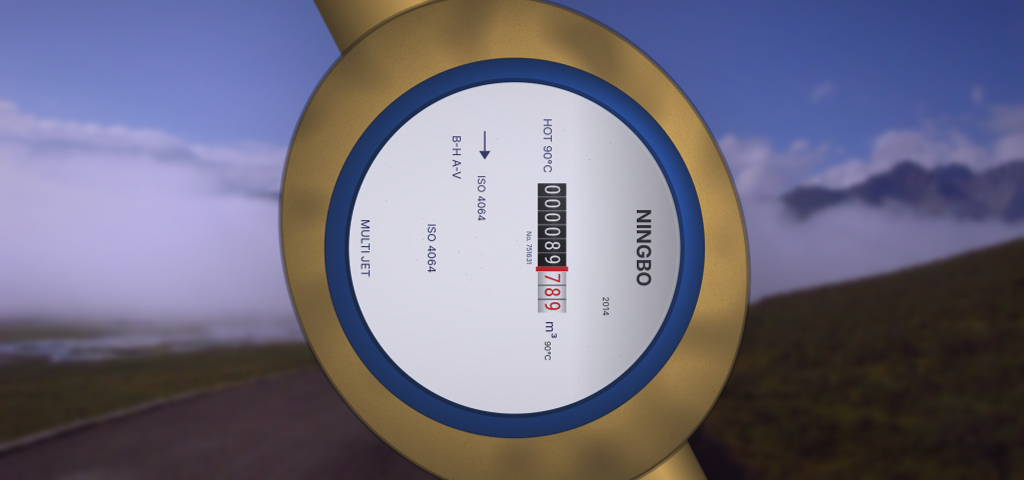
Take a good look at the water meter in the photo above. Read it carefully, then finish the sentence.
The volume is 89.789 m³
